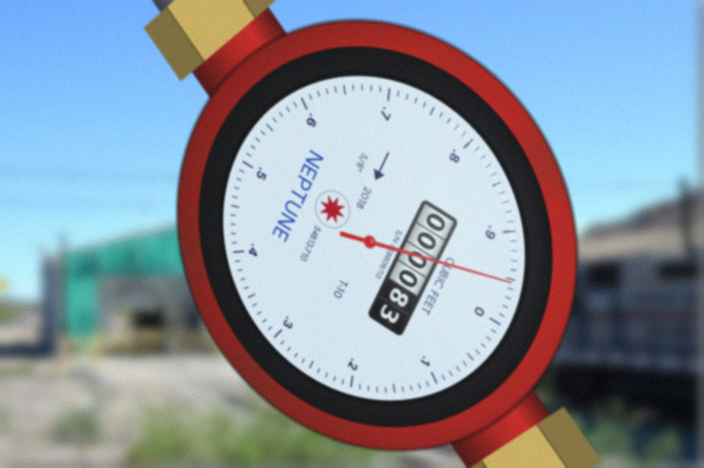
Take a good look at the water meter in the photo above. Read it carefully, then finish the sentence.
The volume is 82.95 ft³
